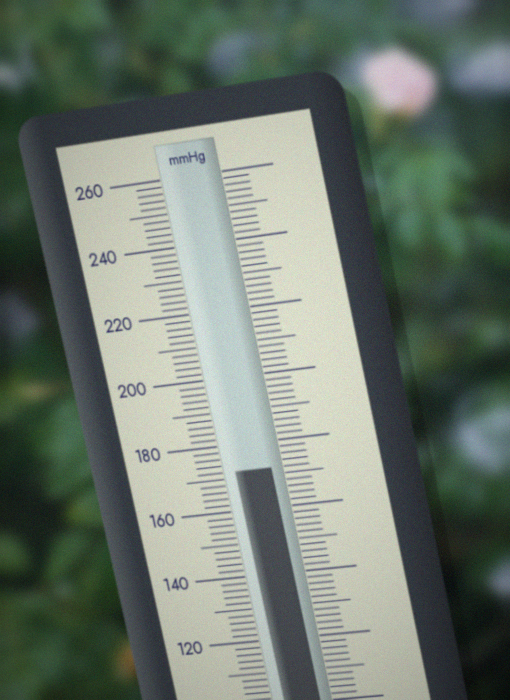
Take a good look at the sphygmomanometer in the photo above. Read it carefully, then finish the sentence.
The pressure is 172 mmHg
